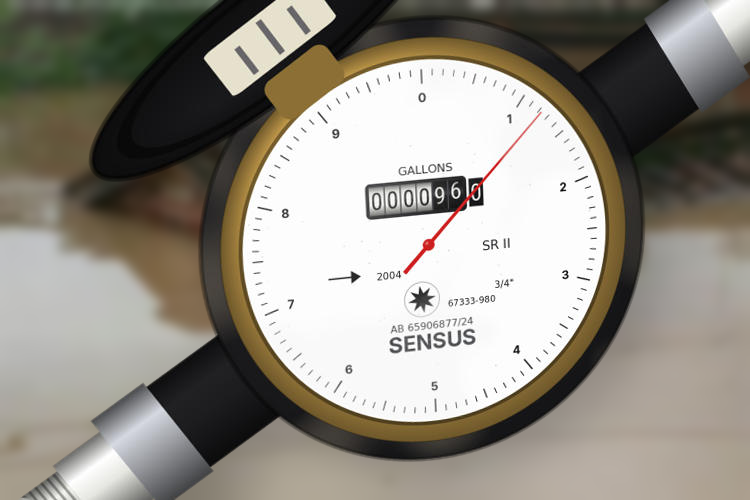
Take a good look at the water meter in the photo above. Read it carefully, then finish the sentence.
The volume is 961.2 gal
